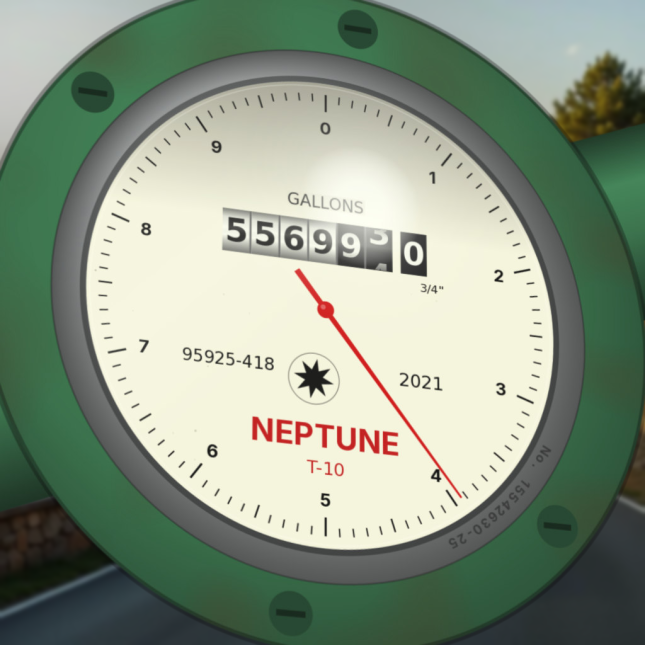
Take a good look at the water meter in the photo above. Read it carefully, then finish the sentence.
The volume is 5569933.9 gal
